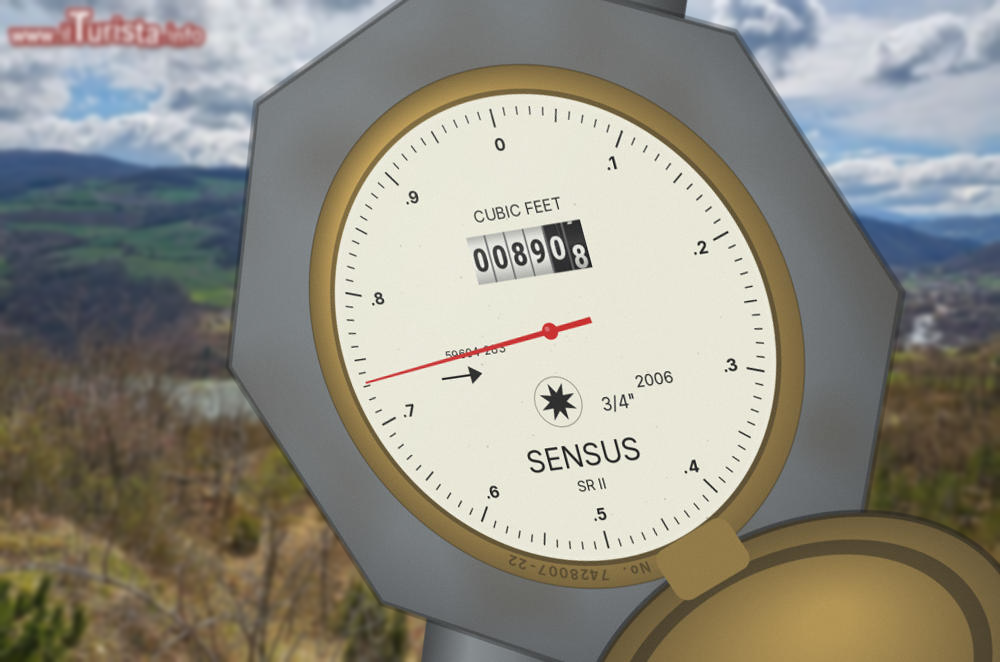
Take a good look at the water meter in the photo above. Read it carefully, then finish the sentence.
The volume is 8907.73 ft³
